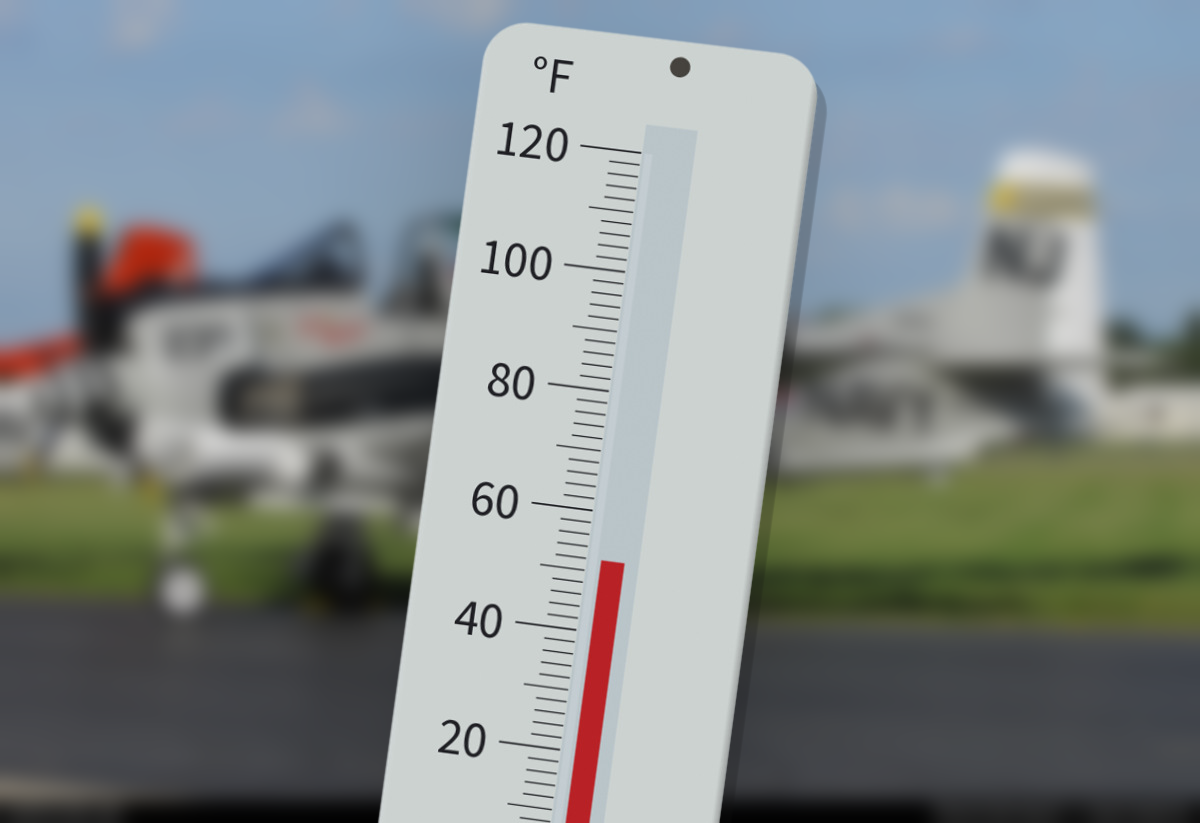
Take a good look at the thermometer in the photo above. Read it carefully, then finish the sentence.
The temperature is 52 °F
